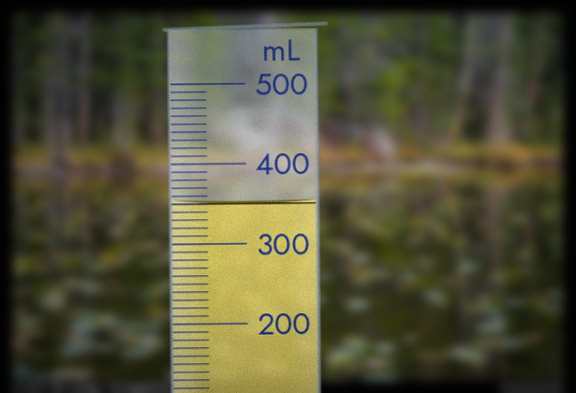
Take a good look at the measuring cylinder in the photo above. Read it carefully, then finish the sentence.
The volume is 350 mL
